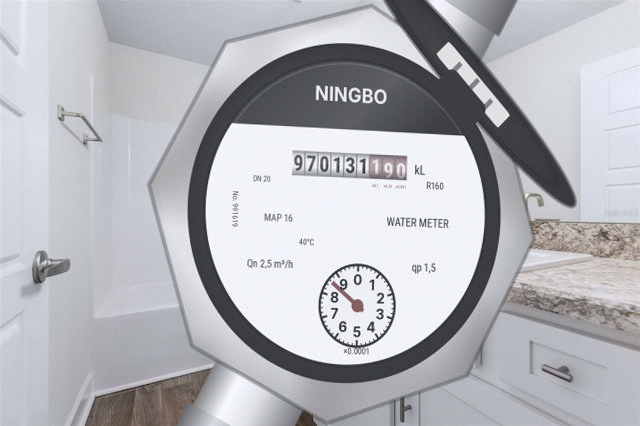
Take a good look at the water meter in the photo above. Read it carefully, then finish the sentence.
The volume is 970131.1898 kL
